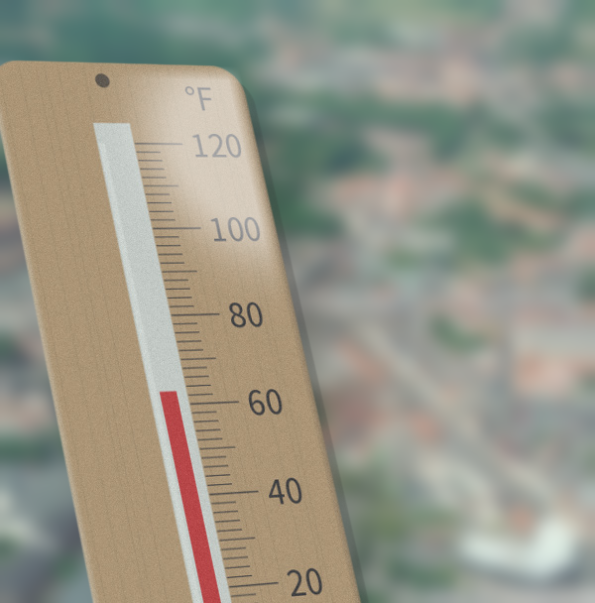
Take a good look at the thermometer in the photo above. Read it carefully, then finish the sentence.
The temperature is 63 °F
